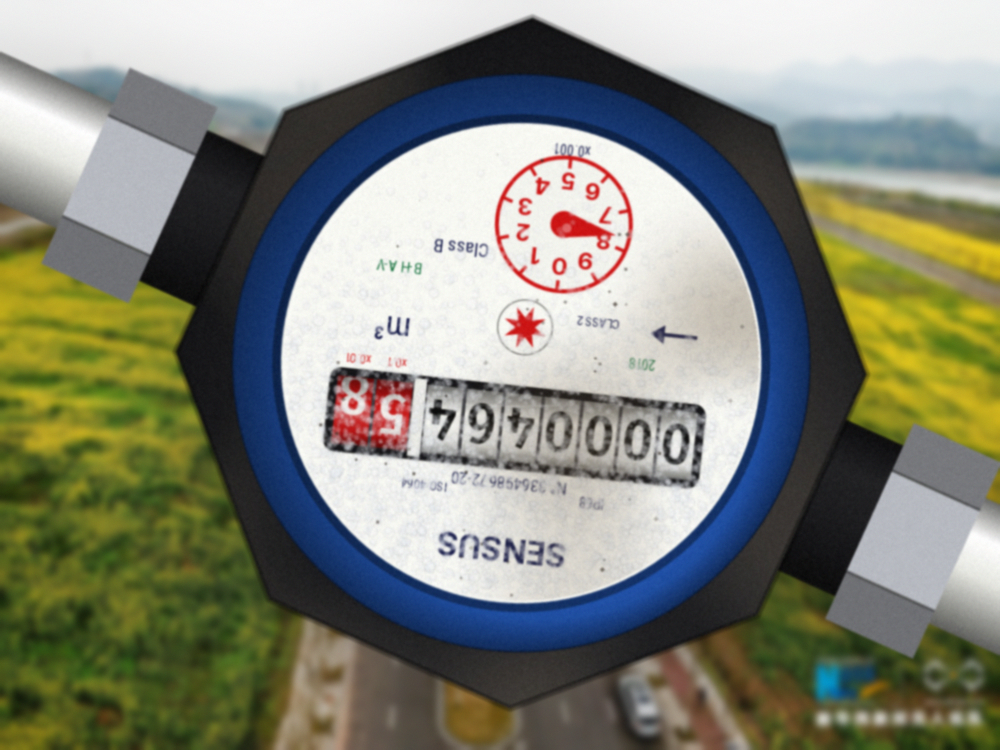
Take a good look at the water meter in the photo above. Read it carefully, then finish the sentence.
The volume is 464.577 m³
